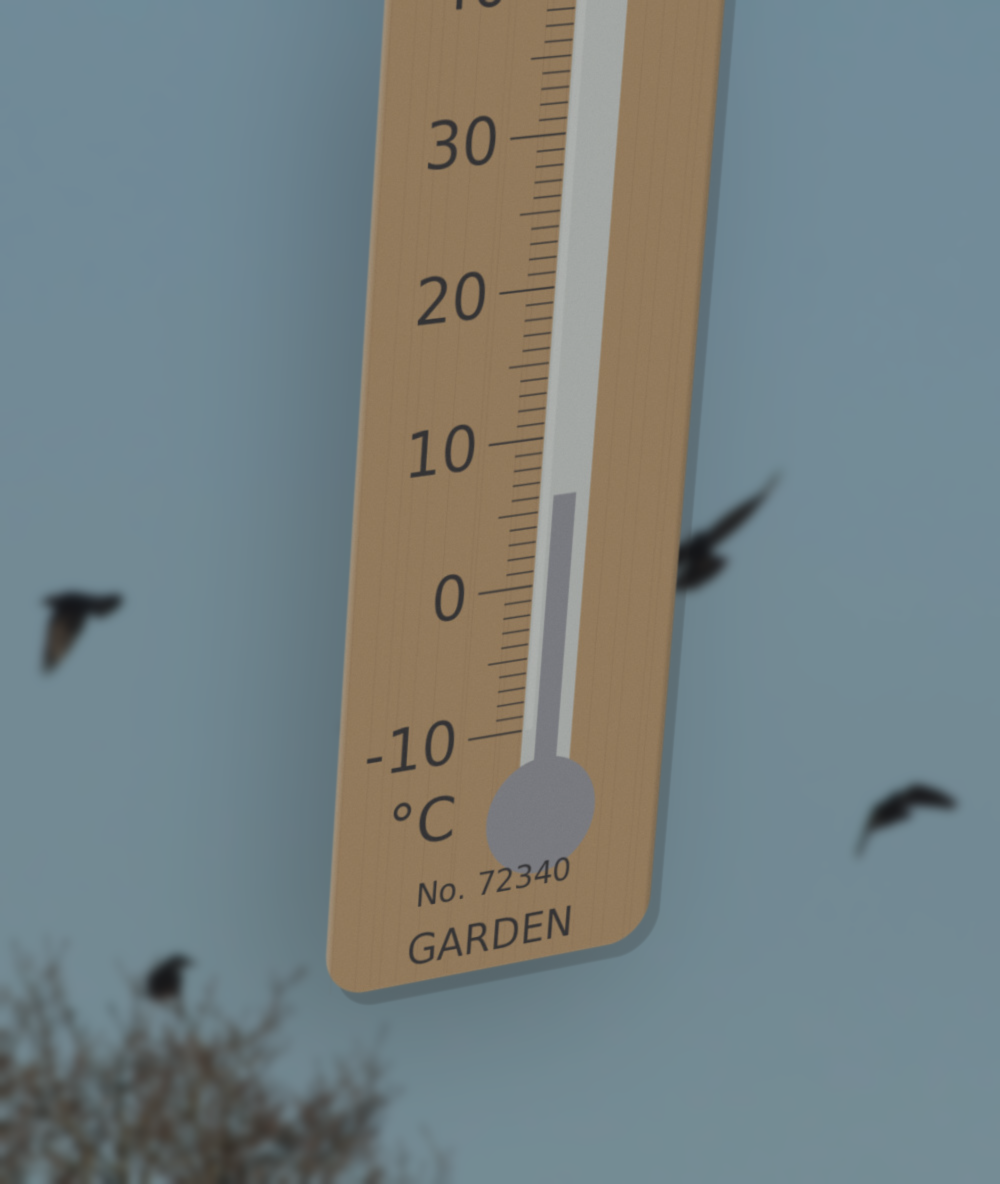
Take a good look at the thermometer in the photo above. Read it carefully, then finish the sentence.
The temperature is 6 °C
